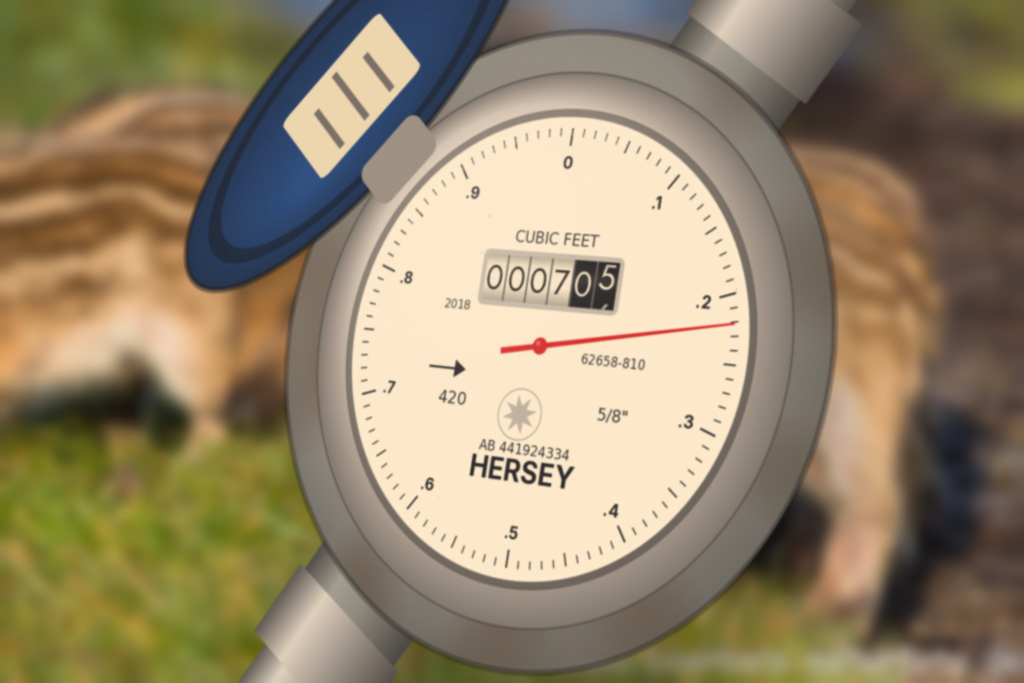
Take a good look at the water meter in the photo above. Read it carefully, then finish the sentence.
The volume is 705.22 ft³
